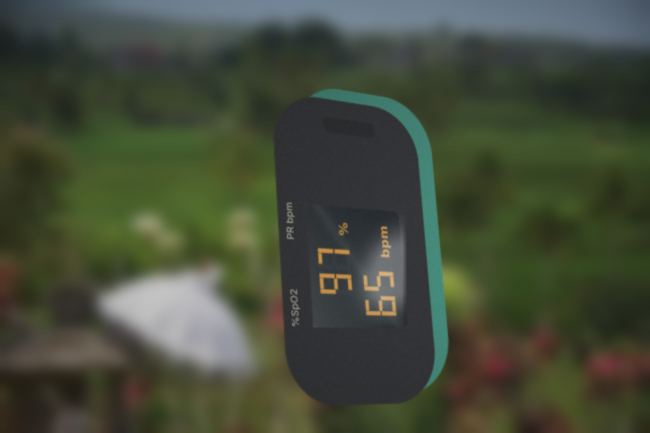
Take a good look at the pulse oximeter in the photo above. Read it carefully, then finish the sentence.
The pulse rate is 65 bpm
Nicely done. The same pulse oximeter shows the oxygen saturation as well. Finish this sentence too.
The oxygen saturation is 97 %
